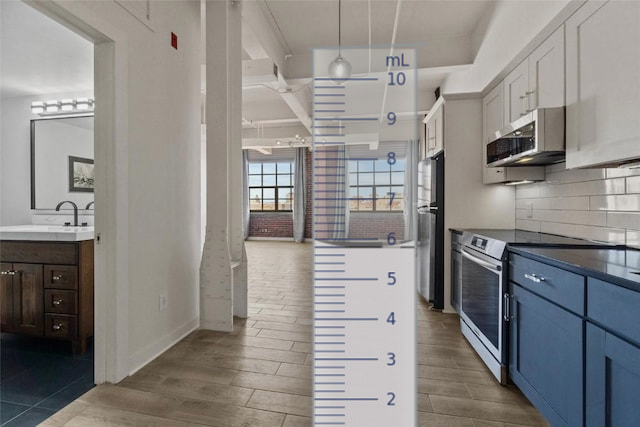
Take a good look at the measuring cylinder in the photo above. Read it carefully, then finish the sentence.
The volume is 5.8 mL
